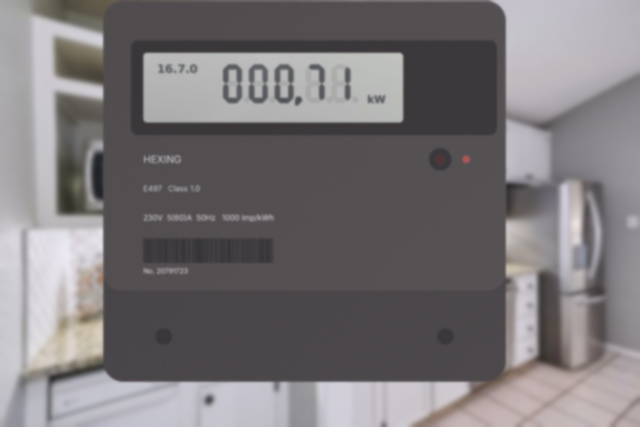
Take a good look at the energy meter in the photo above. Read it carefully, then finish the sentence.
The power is 0.71 kW
